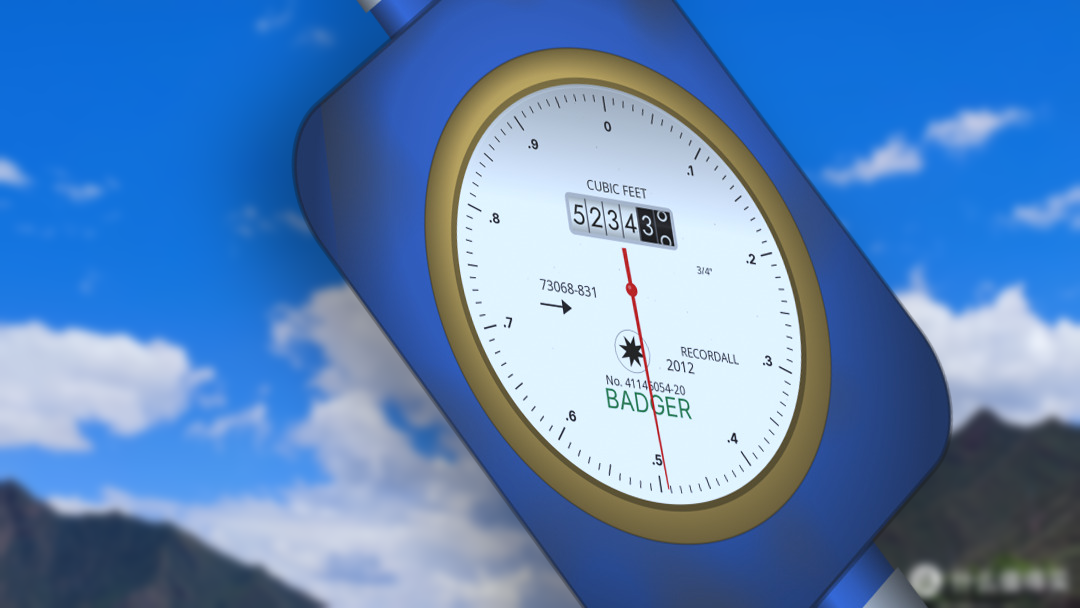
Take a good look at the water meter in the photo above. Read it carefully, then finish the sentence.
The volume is 523438.49 ft³
